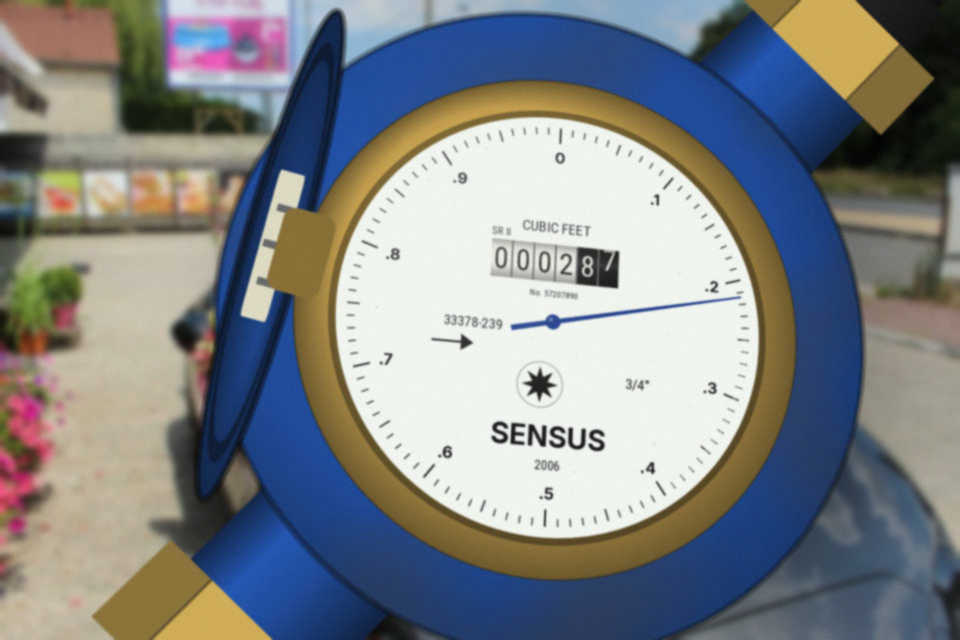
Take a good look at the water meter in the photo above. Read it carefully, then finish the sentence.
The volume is 287.21 ft³
